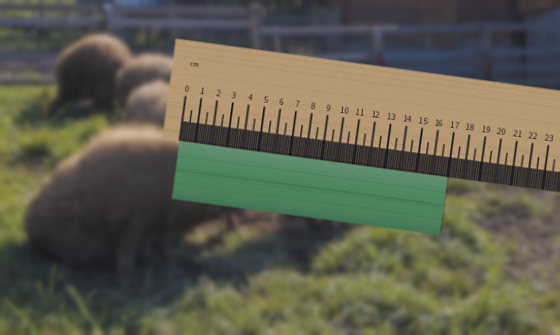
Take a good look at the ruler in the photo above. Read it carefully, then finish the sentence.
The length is 17 cm
